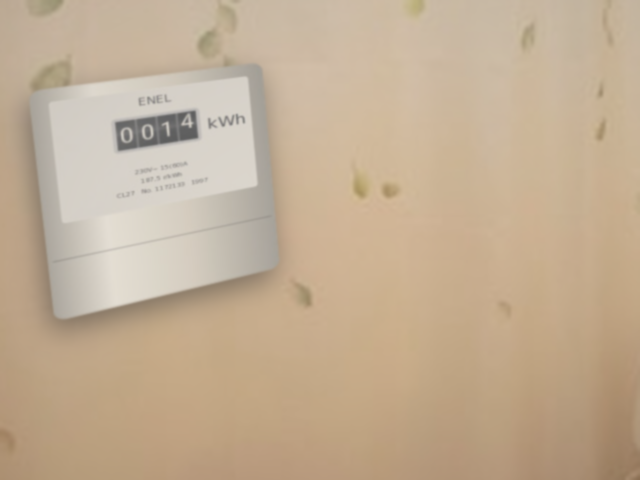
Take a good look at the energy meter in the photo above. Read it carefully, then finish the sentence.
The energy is 14 kWh
